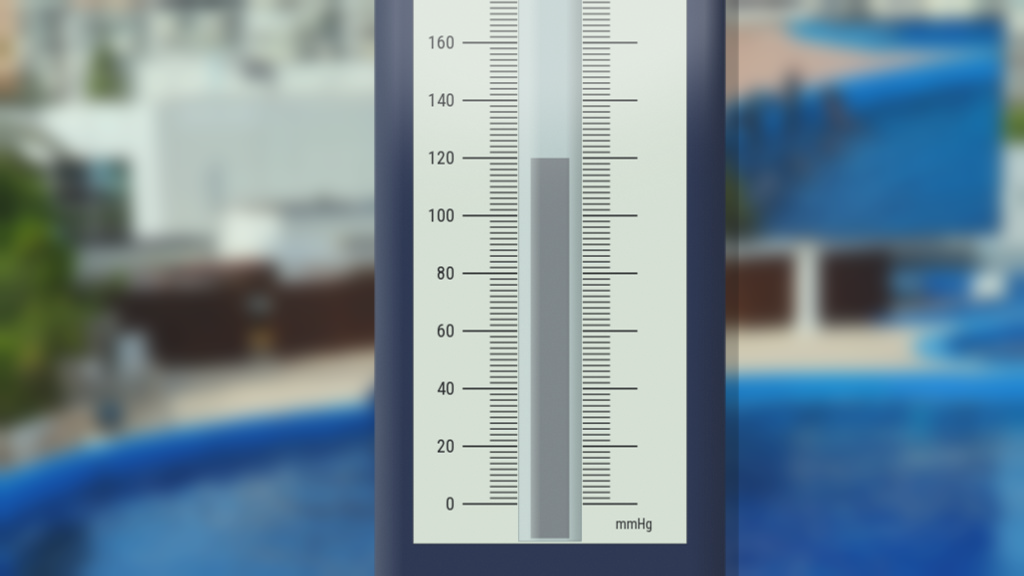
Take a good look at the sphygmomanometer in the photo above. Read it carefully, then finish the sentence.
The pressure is 120 mmHg
